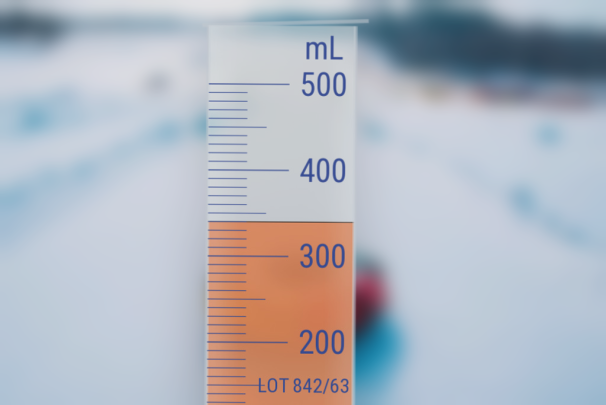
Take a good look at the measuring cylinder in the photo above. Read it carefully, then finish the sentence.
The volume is 340 mL
